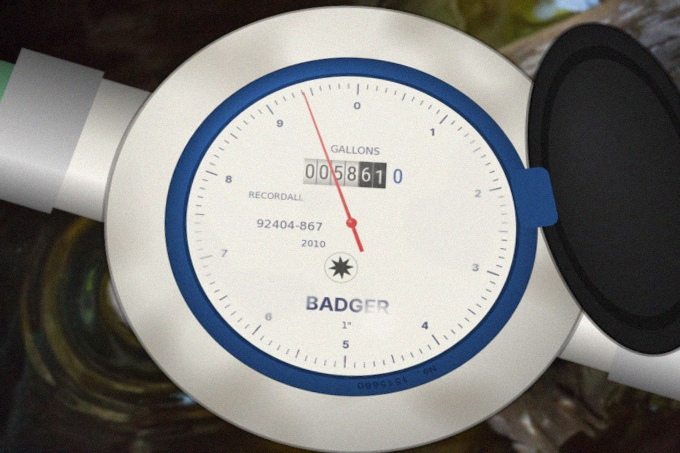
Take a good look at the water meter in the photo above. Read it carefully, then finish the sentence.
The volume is 58609.4 gal
